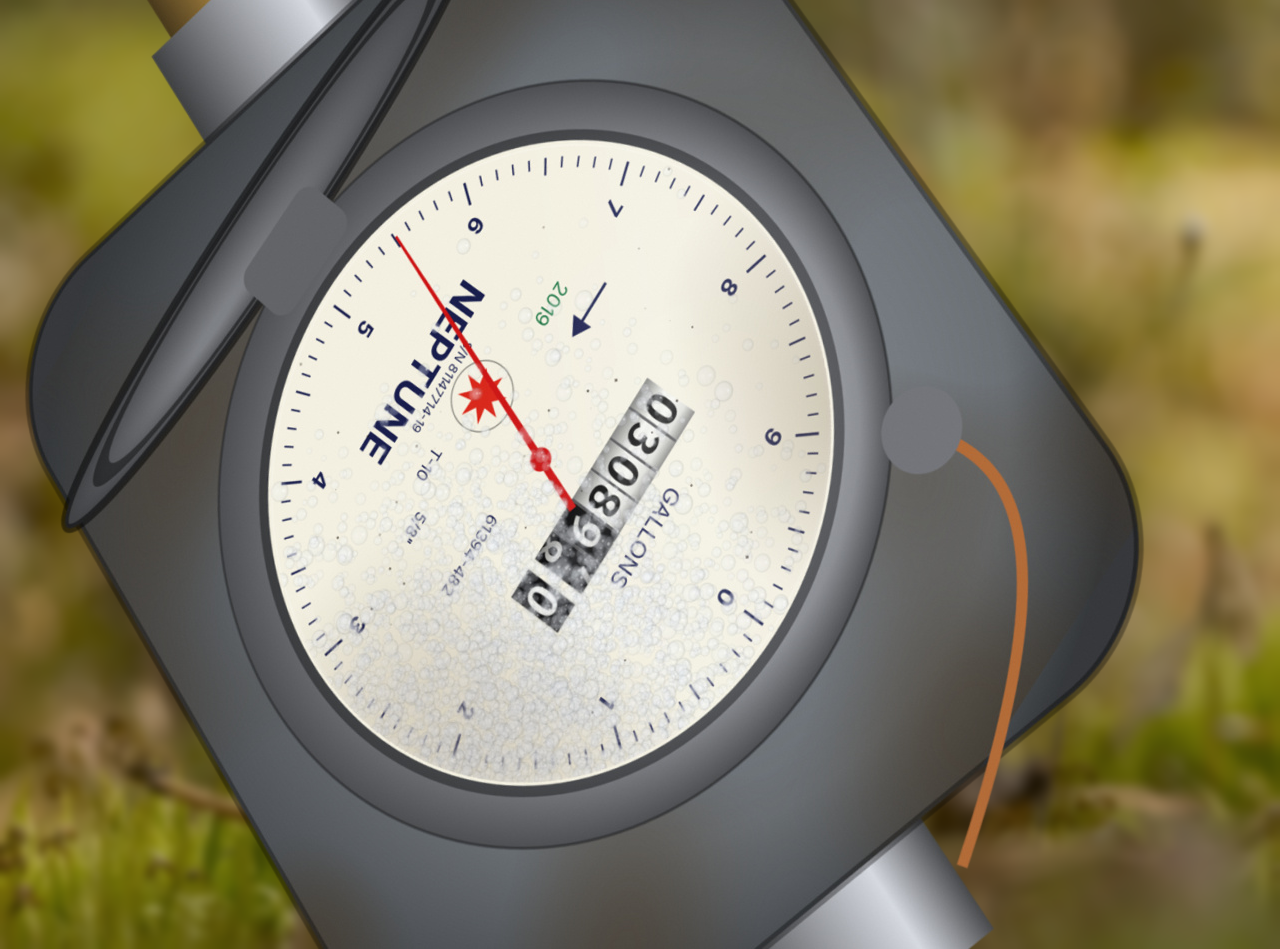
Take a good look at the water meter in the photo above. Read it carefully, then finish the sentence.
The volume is 308975.5 gal
